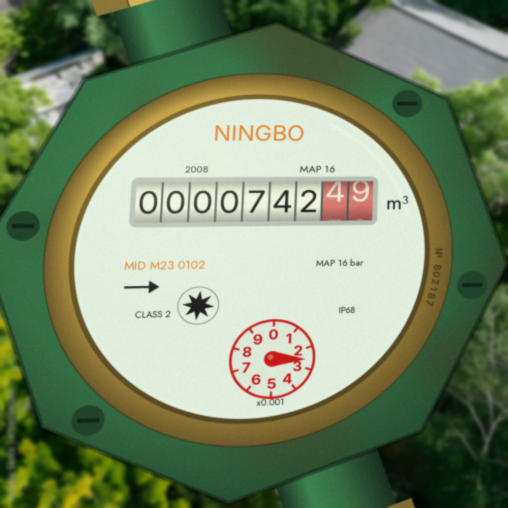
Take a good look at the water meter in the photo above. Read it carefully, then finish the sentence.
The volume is 742.492 m³
